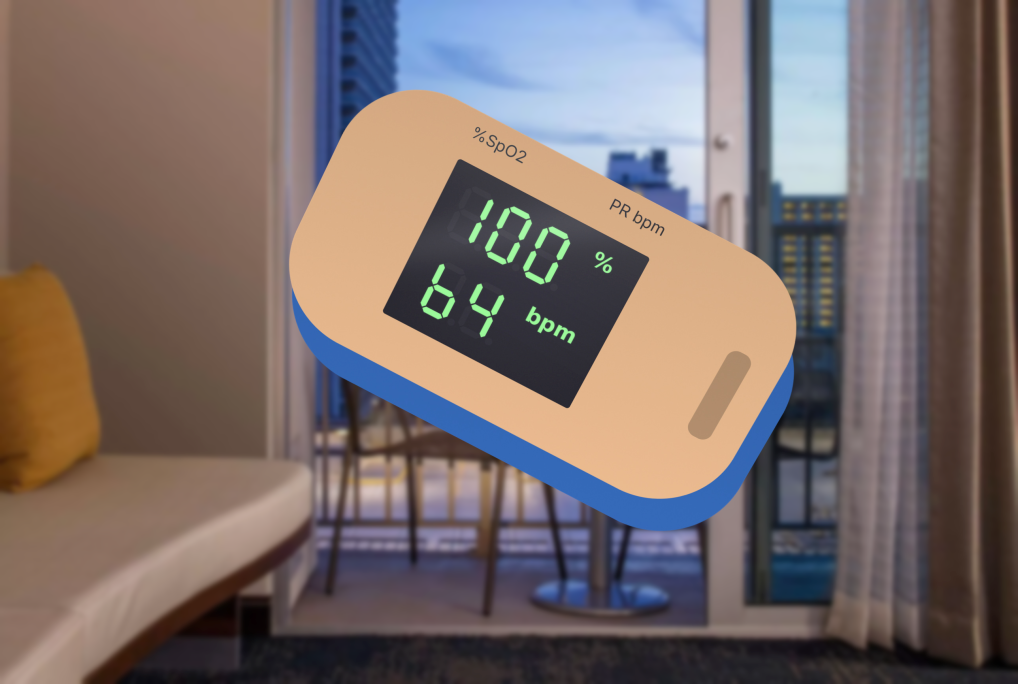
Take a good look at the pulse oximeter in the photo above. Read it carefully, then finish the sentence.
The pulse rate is 64 bpm
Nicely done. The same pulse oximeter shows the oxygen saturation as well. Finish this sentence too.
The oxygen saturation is 100 %
